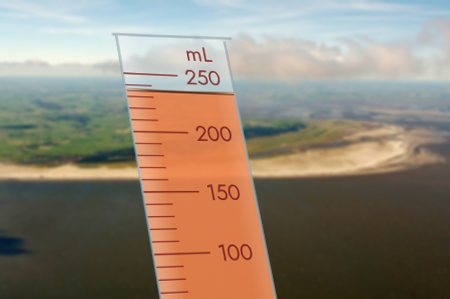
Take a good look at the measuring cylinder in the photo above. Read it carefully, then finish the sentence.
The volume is 235 mL
